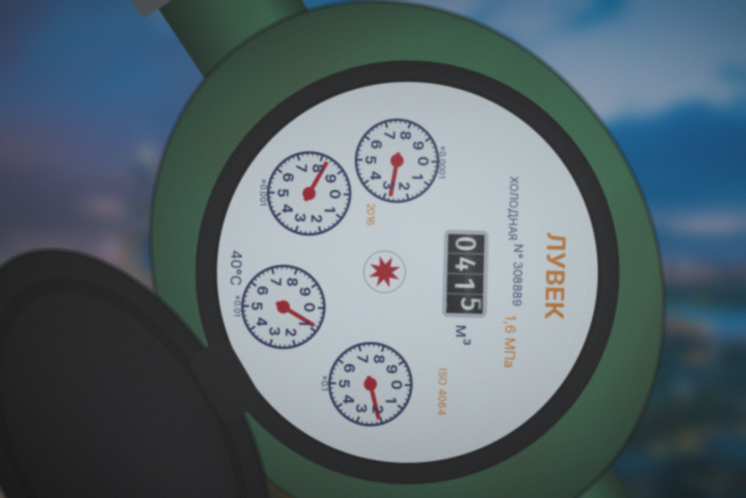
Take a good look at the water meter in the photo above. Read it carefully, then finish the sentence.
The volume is 415.2082 m³
